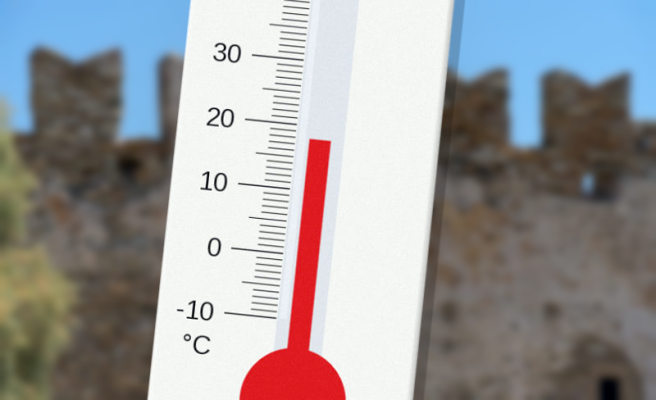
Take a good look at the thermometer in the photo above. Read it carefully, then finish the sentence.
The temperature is 18 °C
